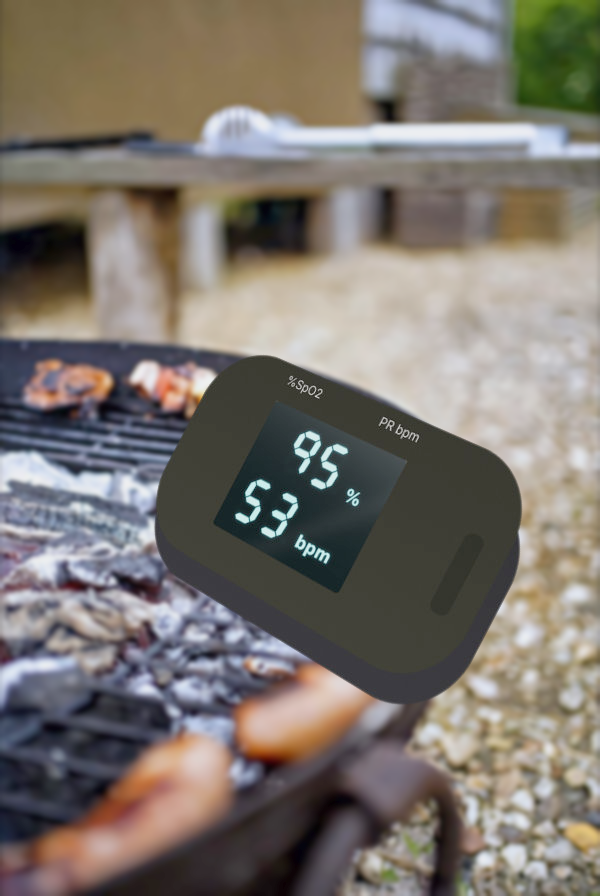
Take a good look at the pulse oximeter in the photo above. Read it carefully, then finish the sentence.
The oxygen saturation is 95 %
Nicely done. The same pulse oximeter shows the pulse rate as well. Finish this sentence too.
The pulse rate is 53 bpm
